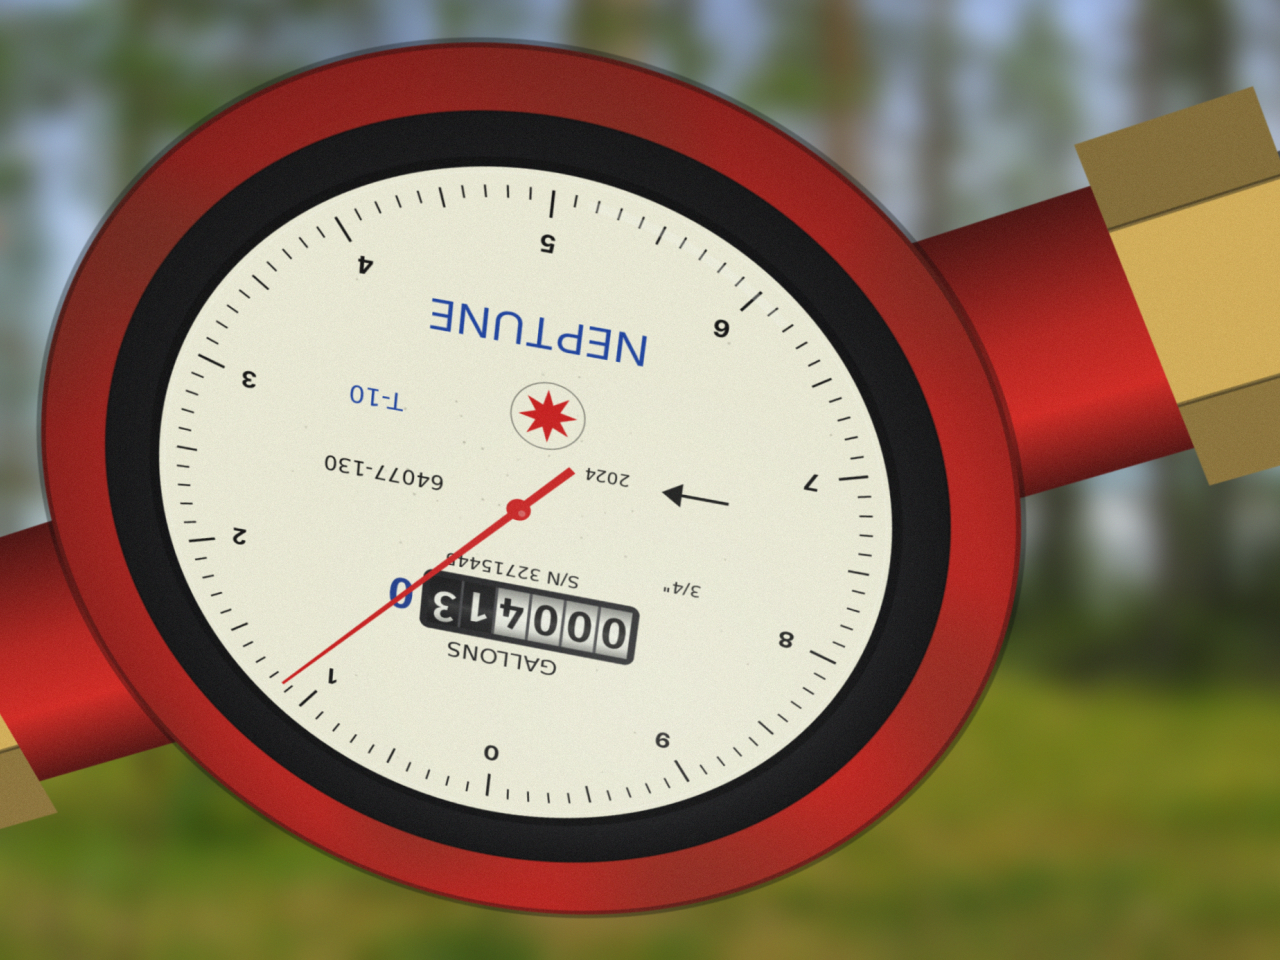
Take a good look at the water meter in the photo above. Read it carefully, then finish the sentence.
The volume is 4131.1 gal
